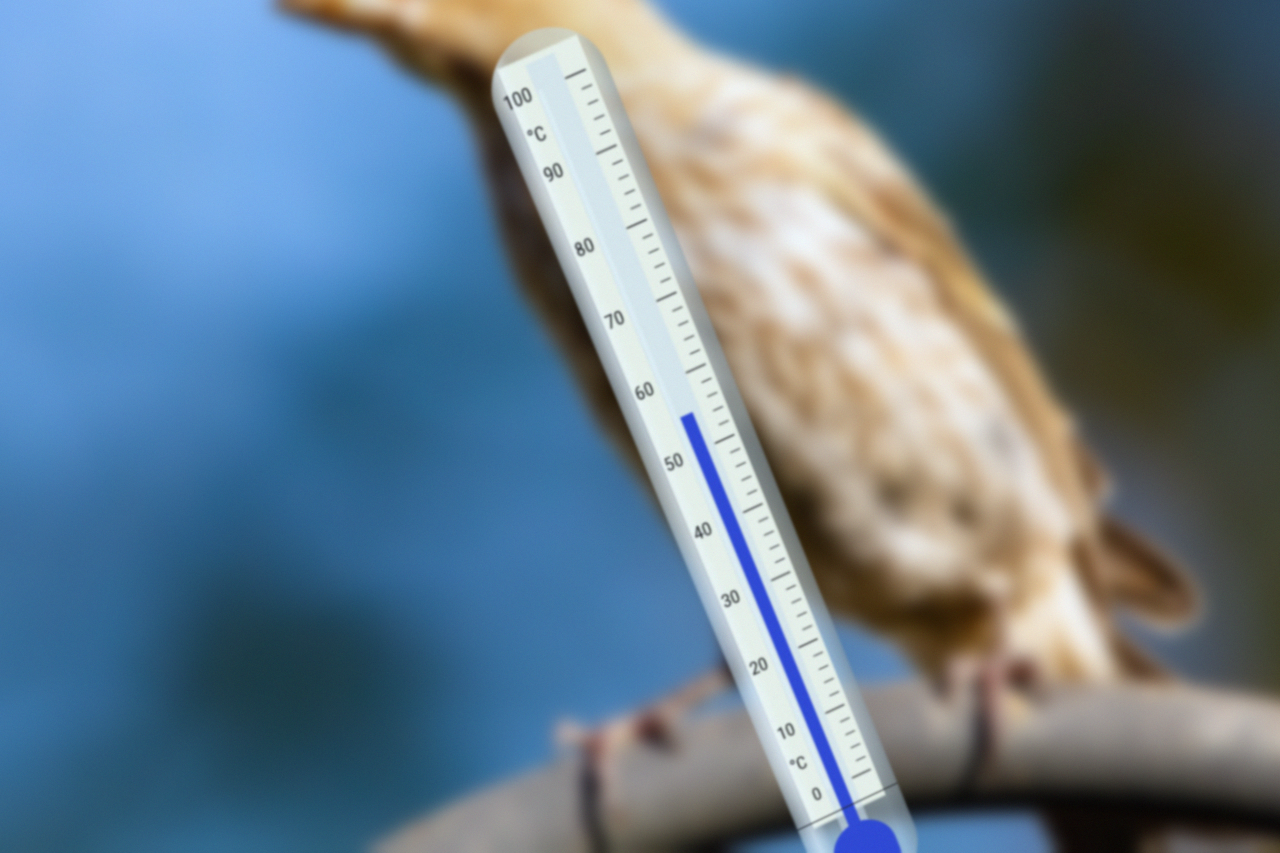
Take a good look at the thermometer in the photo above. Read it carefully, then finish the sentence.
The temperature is 55 °C
